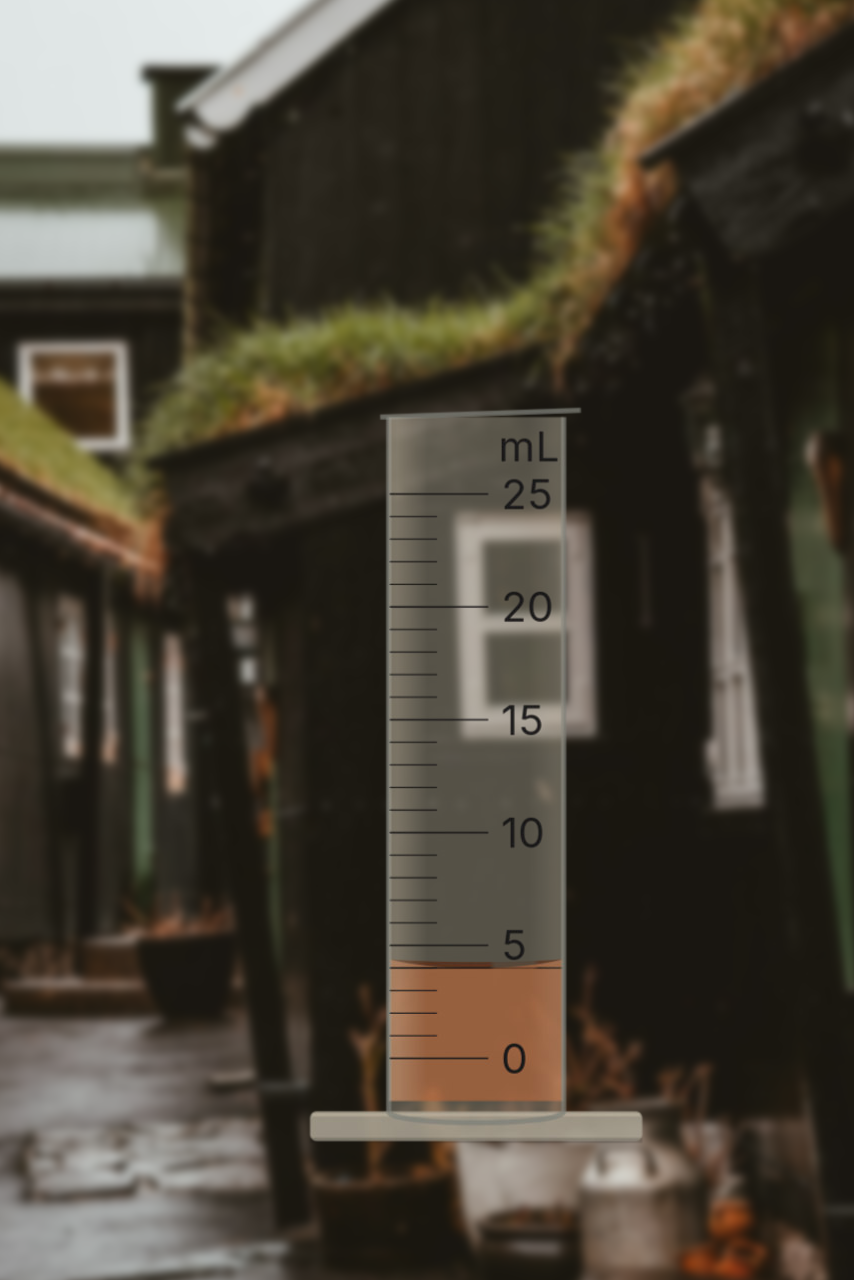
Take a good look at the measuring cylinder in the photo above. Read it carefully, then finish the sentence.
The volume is 4 mL
